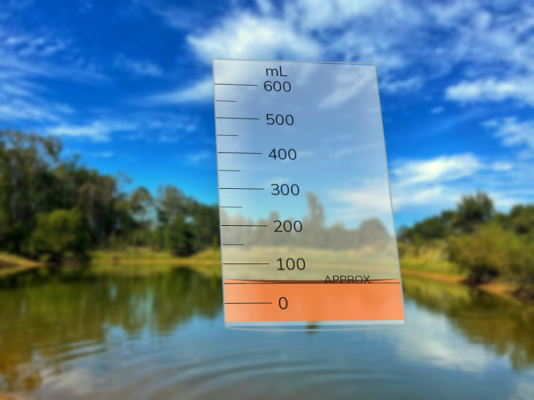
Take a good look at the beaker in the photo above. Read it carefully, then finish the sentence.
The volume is 50 mL
